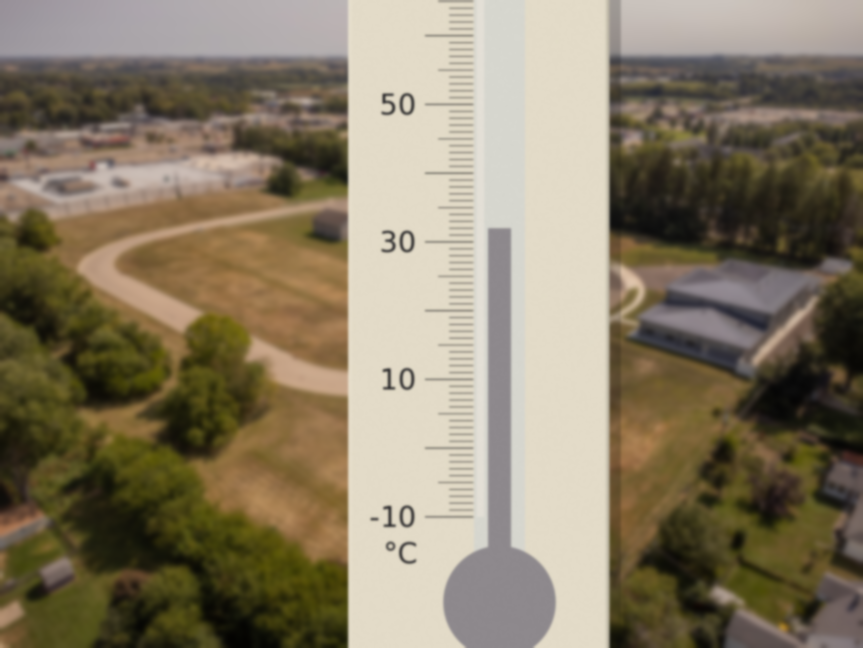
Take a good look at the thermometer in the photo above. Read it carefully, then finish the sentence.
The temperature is 32 °C
